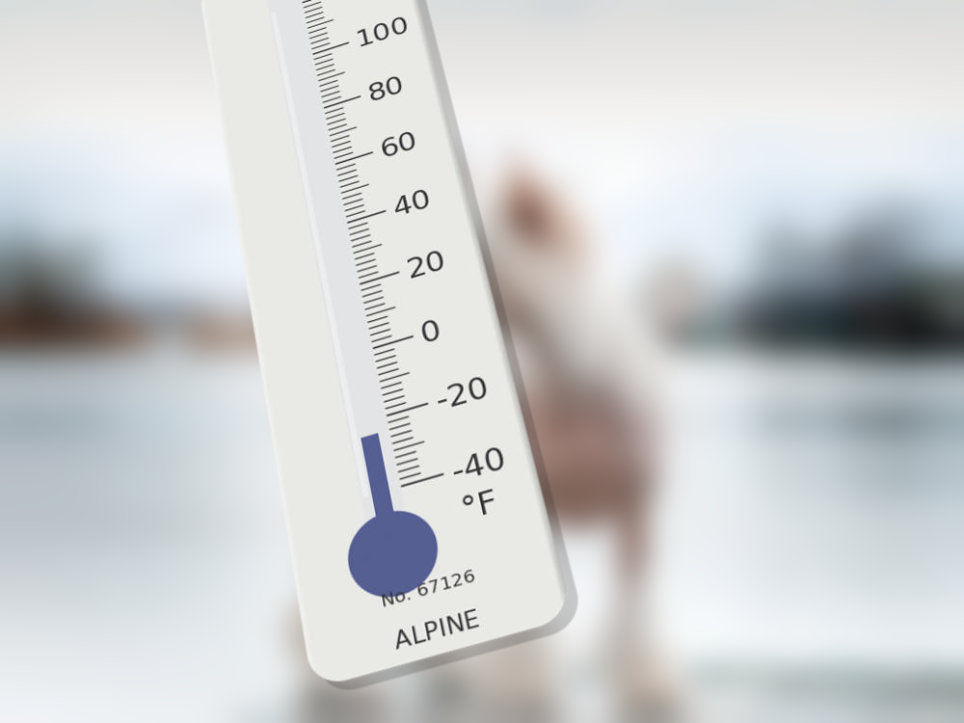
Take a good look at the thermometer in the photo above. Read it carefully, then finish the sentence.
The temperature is -24 °F
